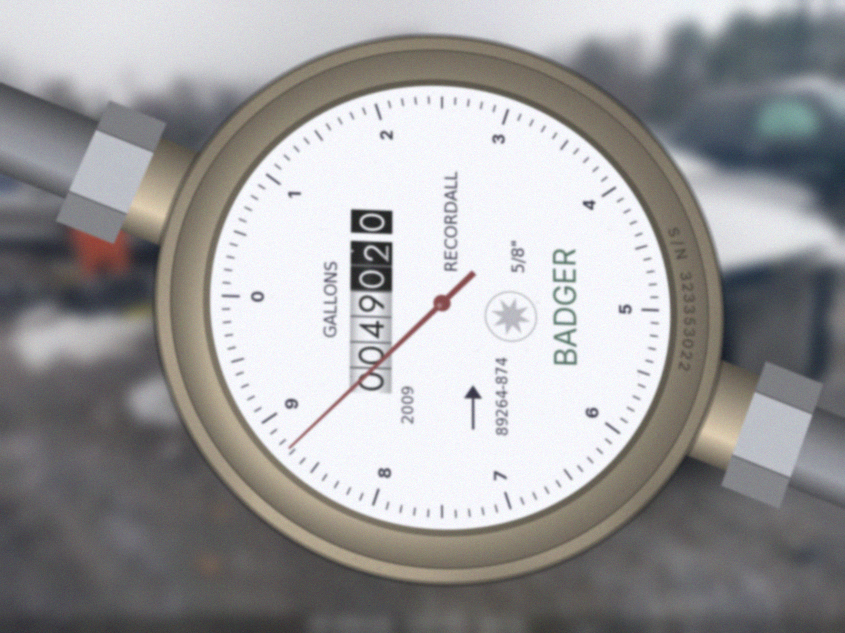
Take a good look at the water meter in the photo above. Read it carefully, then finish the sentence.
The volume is 49018.7 gal
